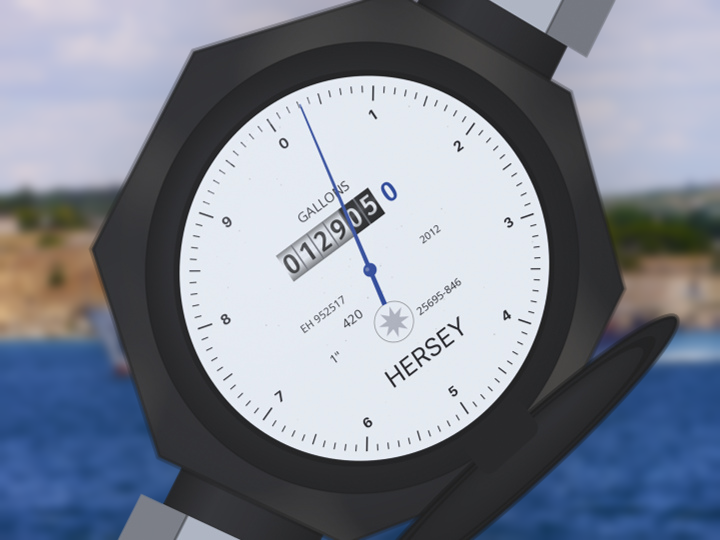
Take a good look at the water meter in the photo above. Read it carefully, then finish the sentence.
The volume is 129050.3 gal
